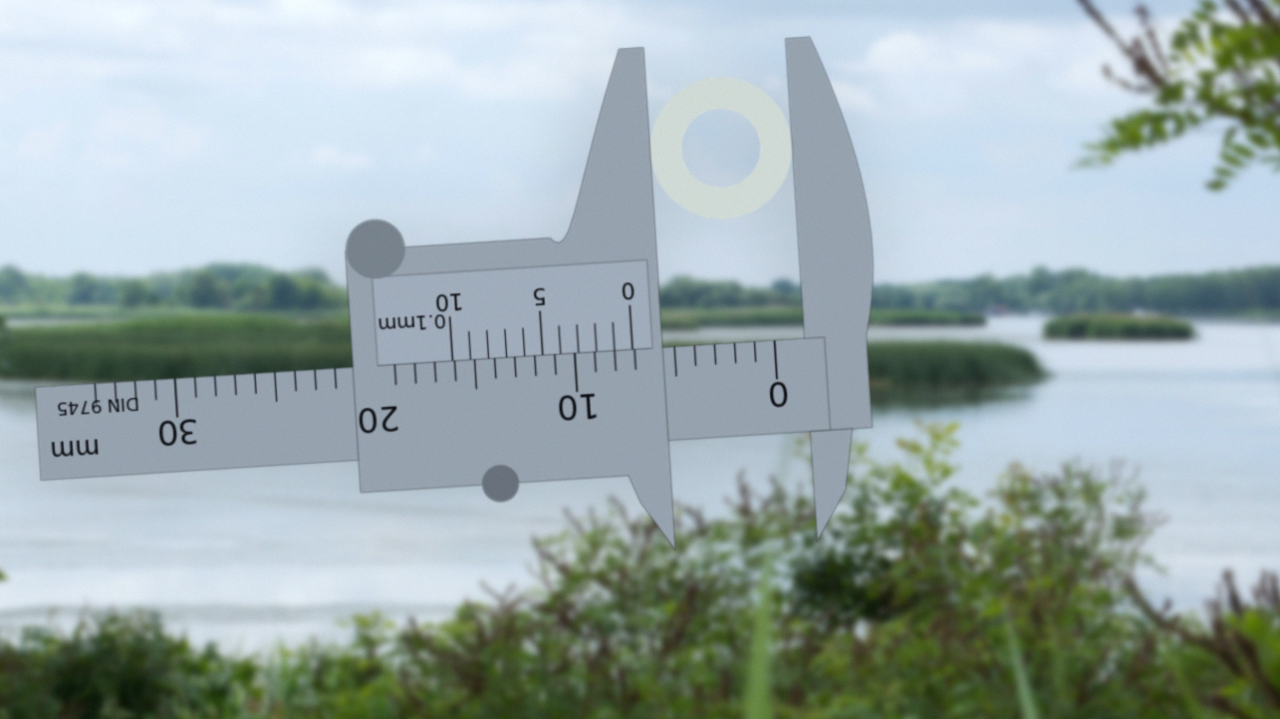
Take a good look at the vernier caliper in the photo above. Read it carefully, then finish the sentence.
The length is 7.1 mm
